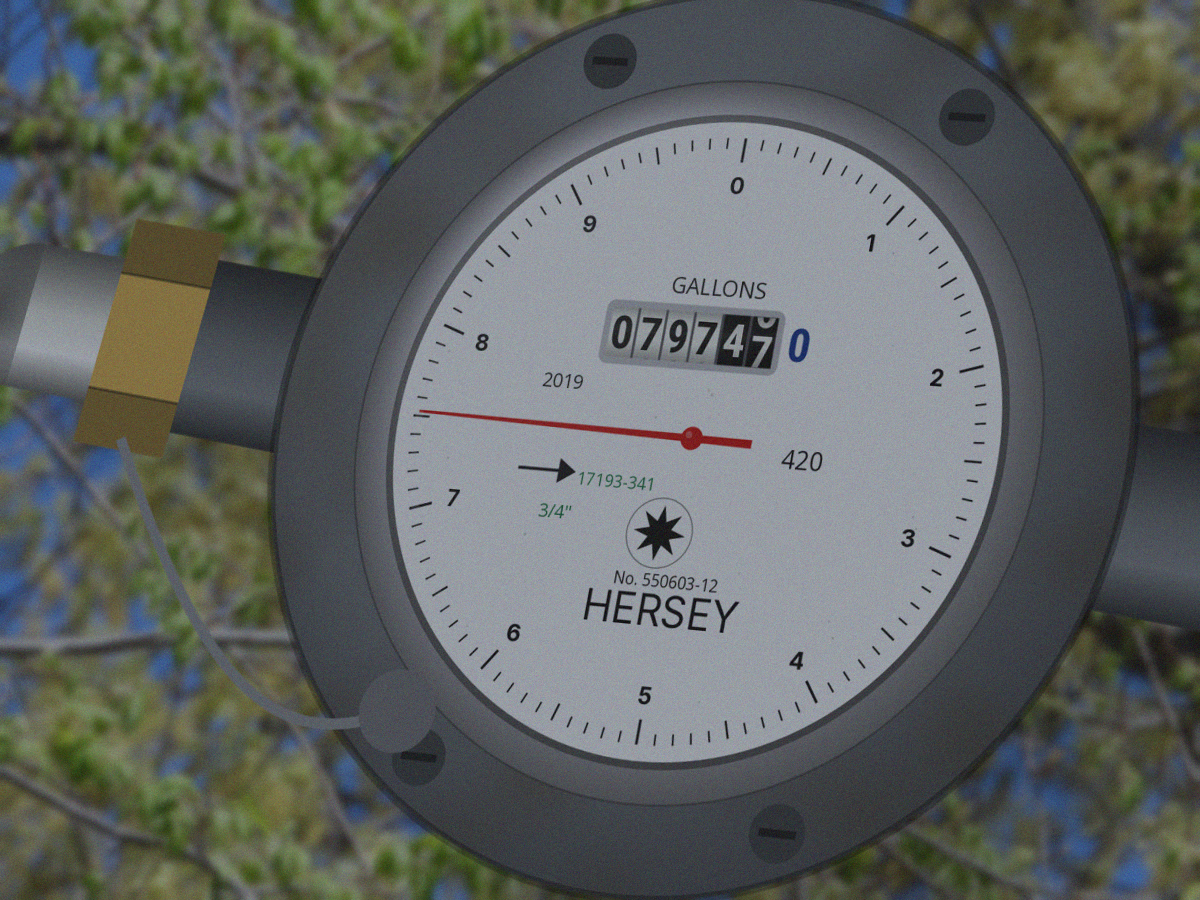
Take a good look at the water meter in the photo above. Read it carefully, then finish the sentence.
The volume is 797467.5 gal
